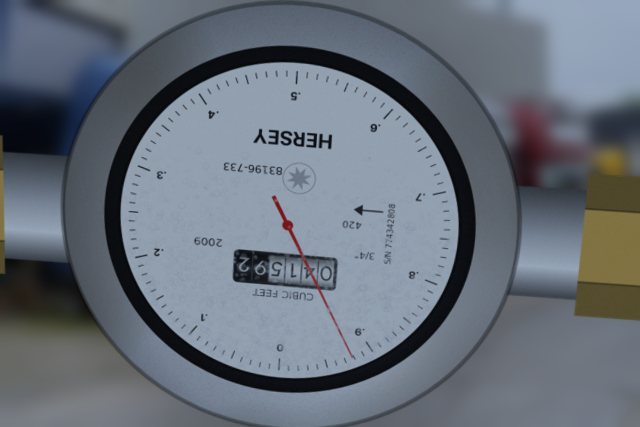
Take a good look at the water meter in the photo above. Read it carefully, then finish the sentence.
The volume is 41591.92 ft³
